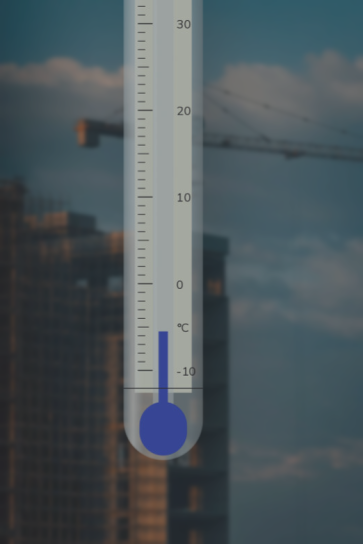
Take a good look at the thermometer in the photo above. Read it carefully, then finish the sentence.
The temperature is -5.5 °C
